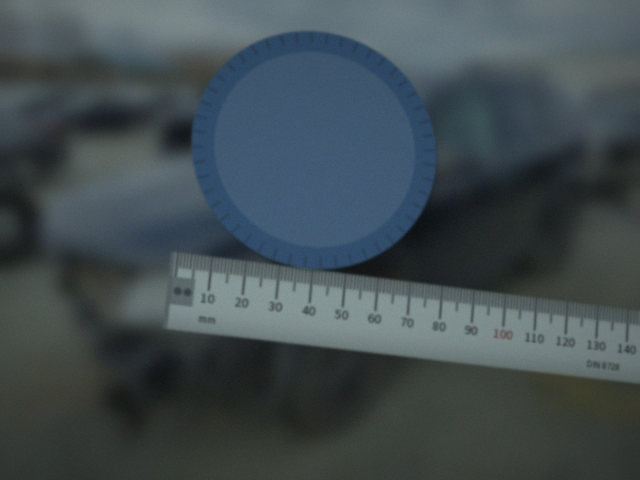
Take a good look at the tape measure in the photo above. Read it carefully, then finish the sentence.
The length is 75 mm
